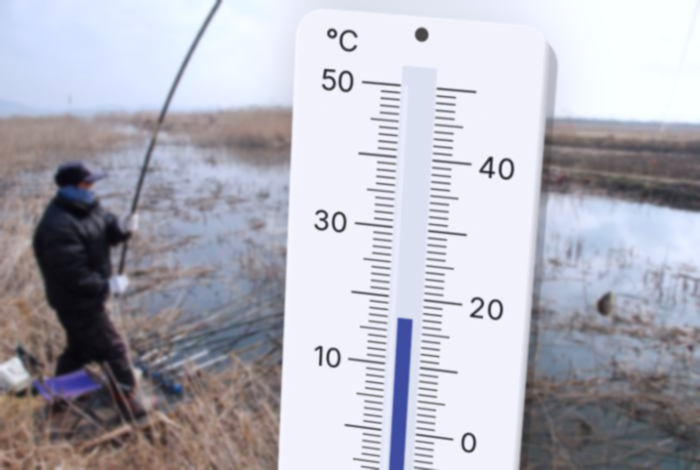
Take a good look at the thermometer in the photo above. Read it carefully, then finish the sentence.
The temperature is 17 °C
